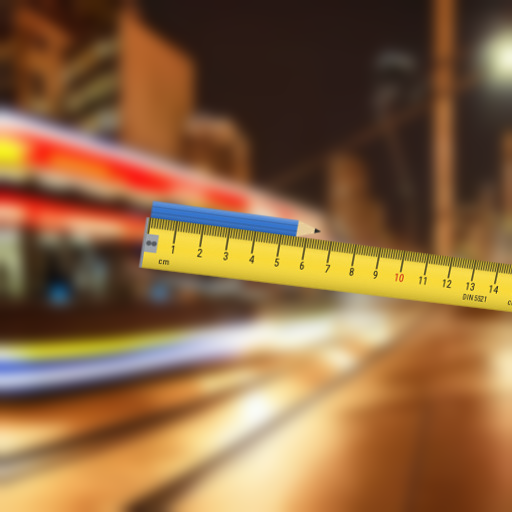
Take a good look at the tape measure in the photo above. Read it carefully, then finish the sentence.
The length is 6.5 cm
